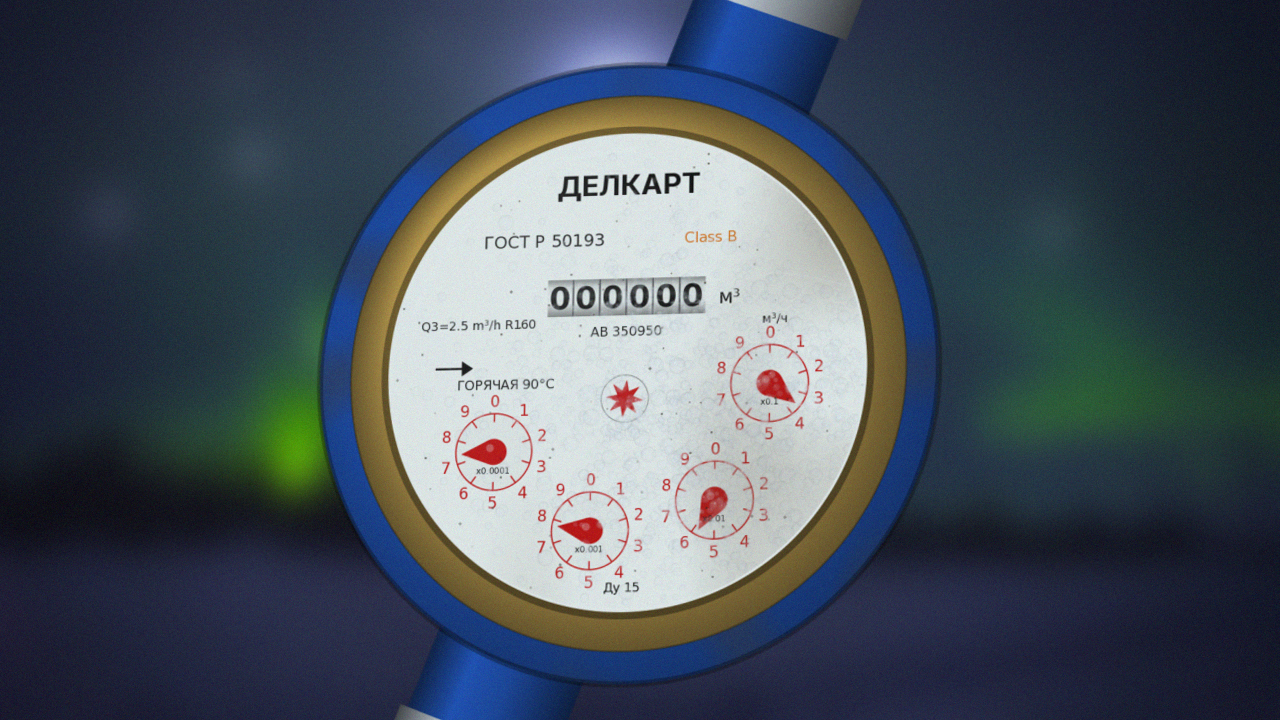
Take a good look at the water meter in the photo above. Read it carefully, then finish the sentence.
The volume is 0.3577 m³
